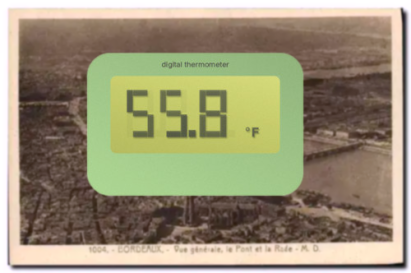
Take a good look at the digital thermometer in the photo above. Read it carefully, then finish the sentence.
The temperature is 55.8 °F
